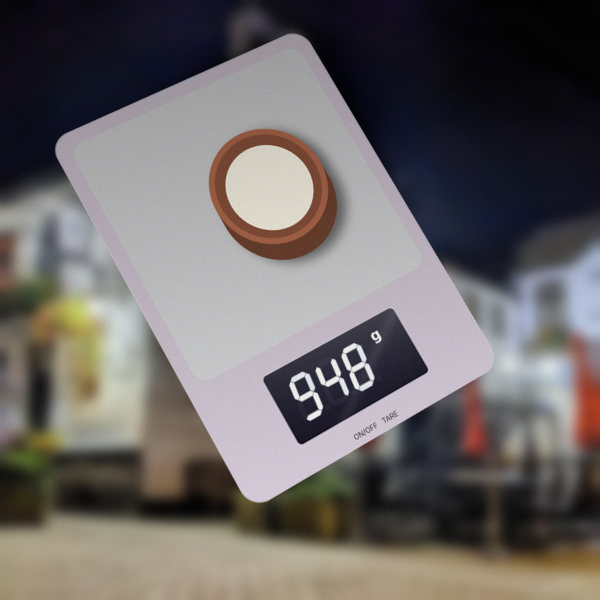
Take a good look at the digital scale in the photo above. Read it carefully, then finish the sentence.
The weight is 948 g
